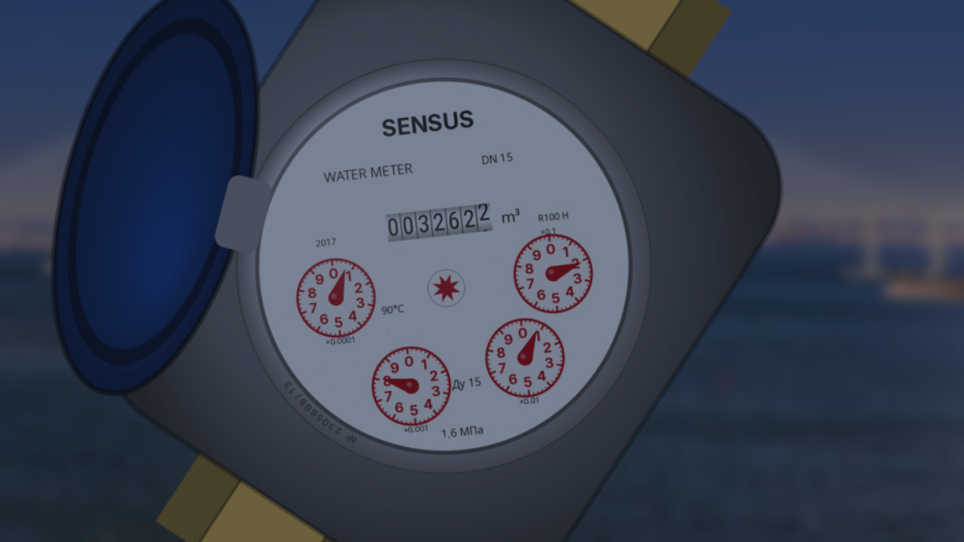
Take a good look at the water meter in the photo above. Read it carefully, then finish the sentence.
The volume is 32622.2080 m³
